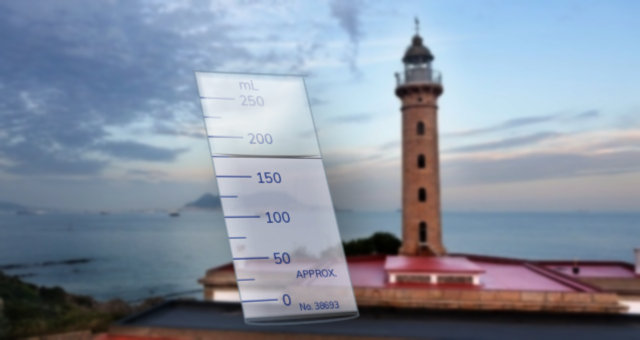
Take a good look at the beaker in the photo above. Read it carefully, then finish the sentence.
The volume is 175 mL
